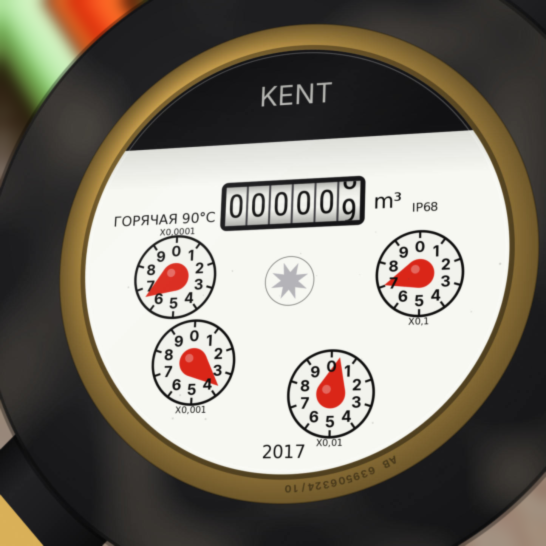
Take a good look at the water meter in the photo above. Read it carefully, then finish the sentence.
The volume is 8.7036 m³
